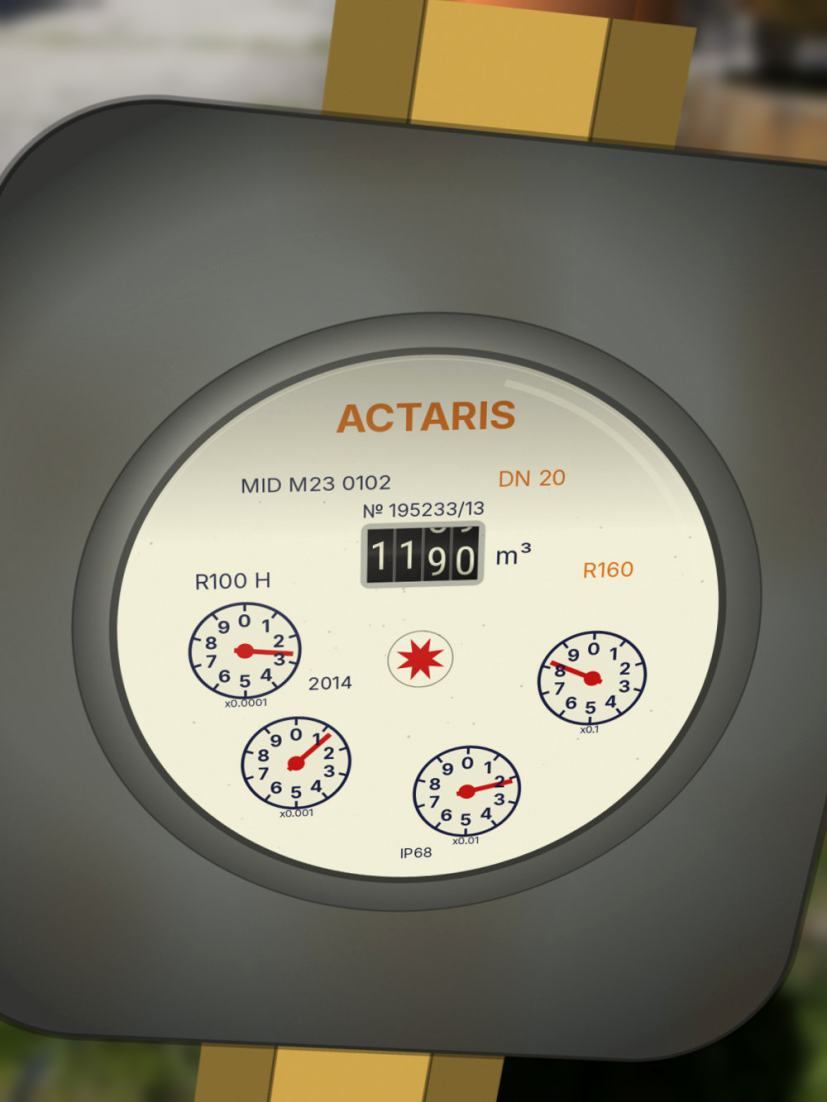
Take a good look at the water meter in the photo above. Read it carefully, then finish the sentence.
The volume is 1189.8212 m³
